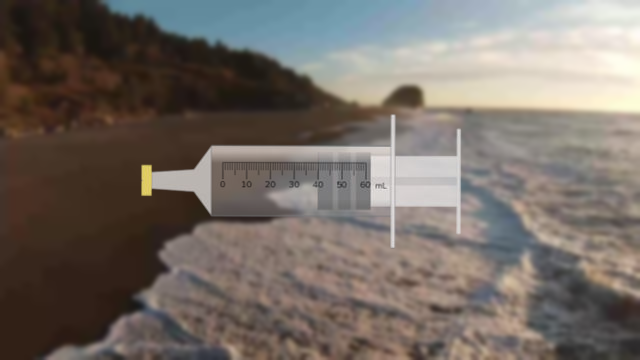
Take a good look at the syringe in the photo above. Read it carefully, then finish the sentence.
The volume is 40 mL
